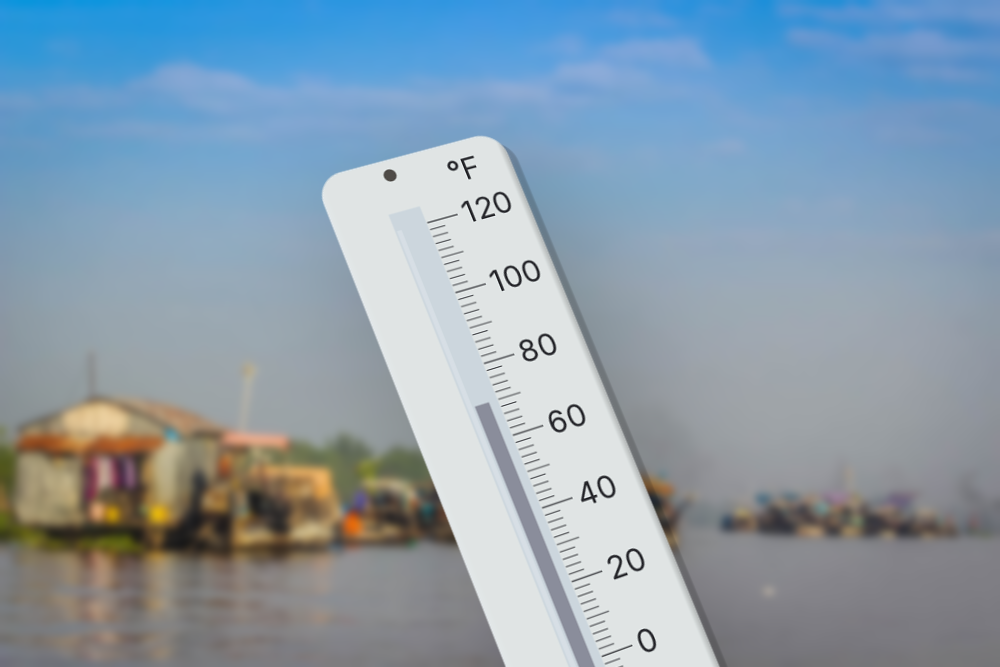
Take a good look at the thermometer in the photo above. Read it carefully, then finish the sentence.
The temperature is 70 °F
